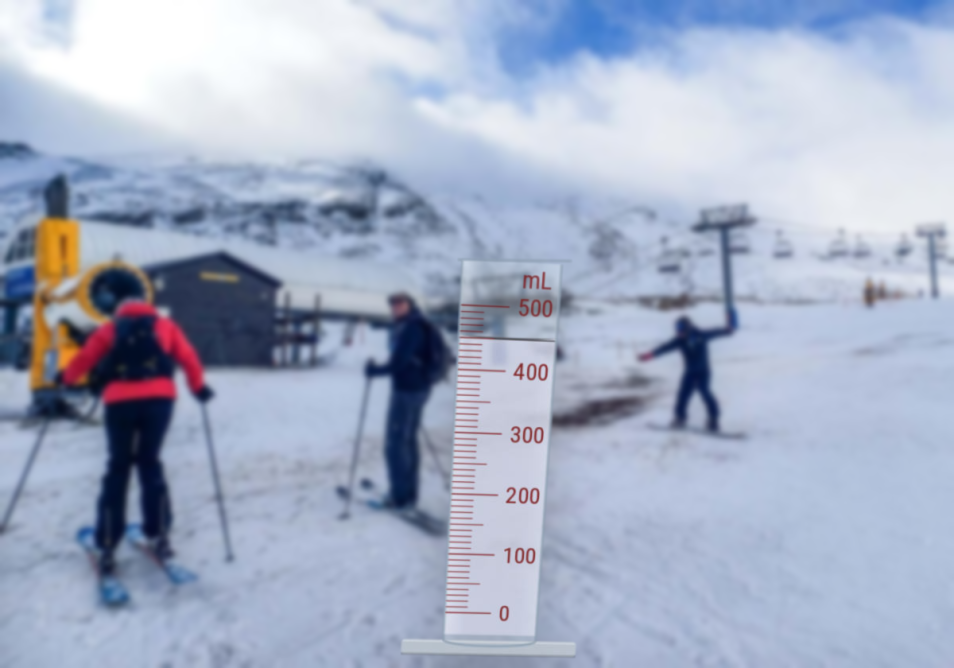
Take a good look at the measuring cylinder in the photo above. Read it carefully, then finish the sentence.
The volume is 450 mL
